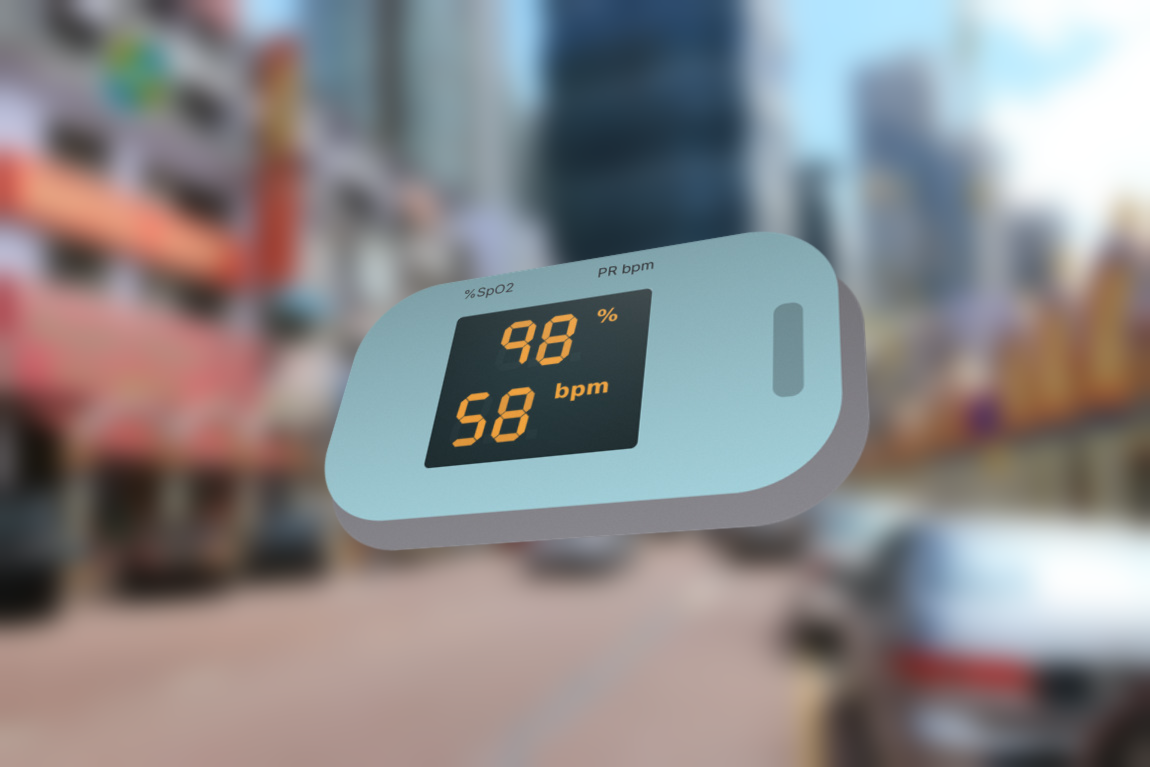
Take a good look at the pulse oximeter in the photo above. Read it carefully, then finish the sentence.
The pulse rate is 58 bpm
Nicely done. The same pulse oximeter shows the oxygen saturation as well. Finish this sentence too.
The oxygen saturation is 98 %
